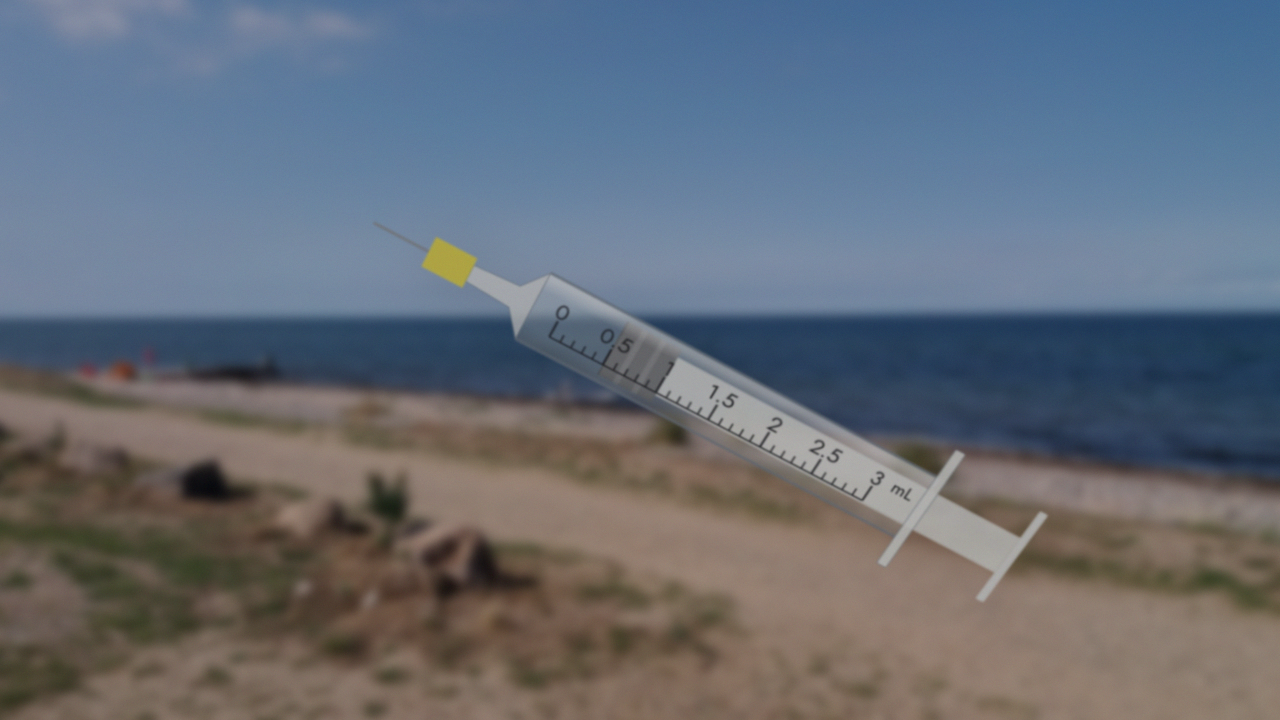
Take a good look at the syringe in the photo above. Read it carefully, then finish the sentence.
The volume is 0.5 mL
